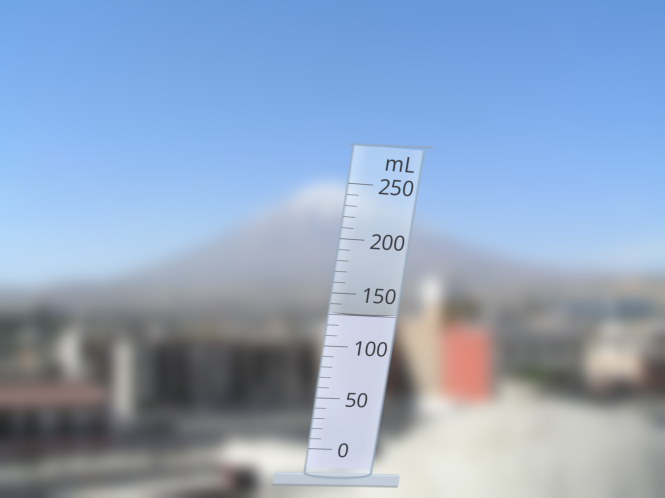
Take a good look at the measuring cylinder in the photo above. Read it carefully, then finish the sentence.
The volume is 130 mL
